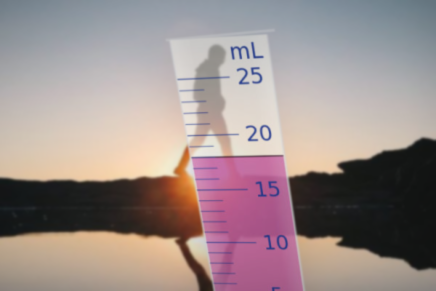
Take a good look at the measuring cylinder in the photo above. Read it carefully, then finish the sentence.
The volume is 18 mL
